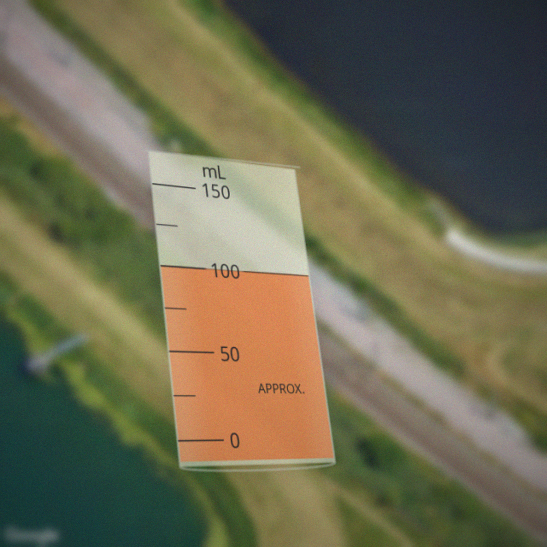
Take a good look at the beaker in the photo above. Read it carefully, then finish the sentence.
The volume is 100 mL
